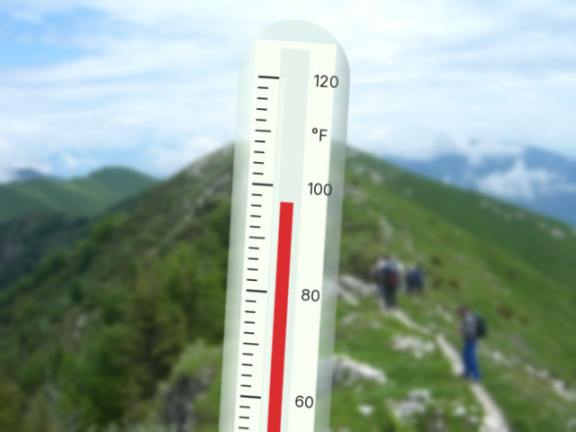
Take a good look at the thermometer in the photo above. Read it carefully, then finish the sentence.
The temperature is 97 °F
